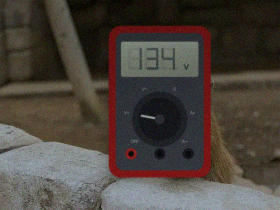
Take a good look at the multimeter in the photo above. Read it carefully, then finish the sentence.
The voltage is 134 V
